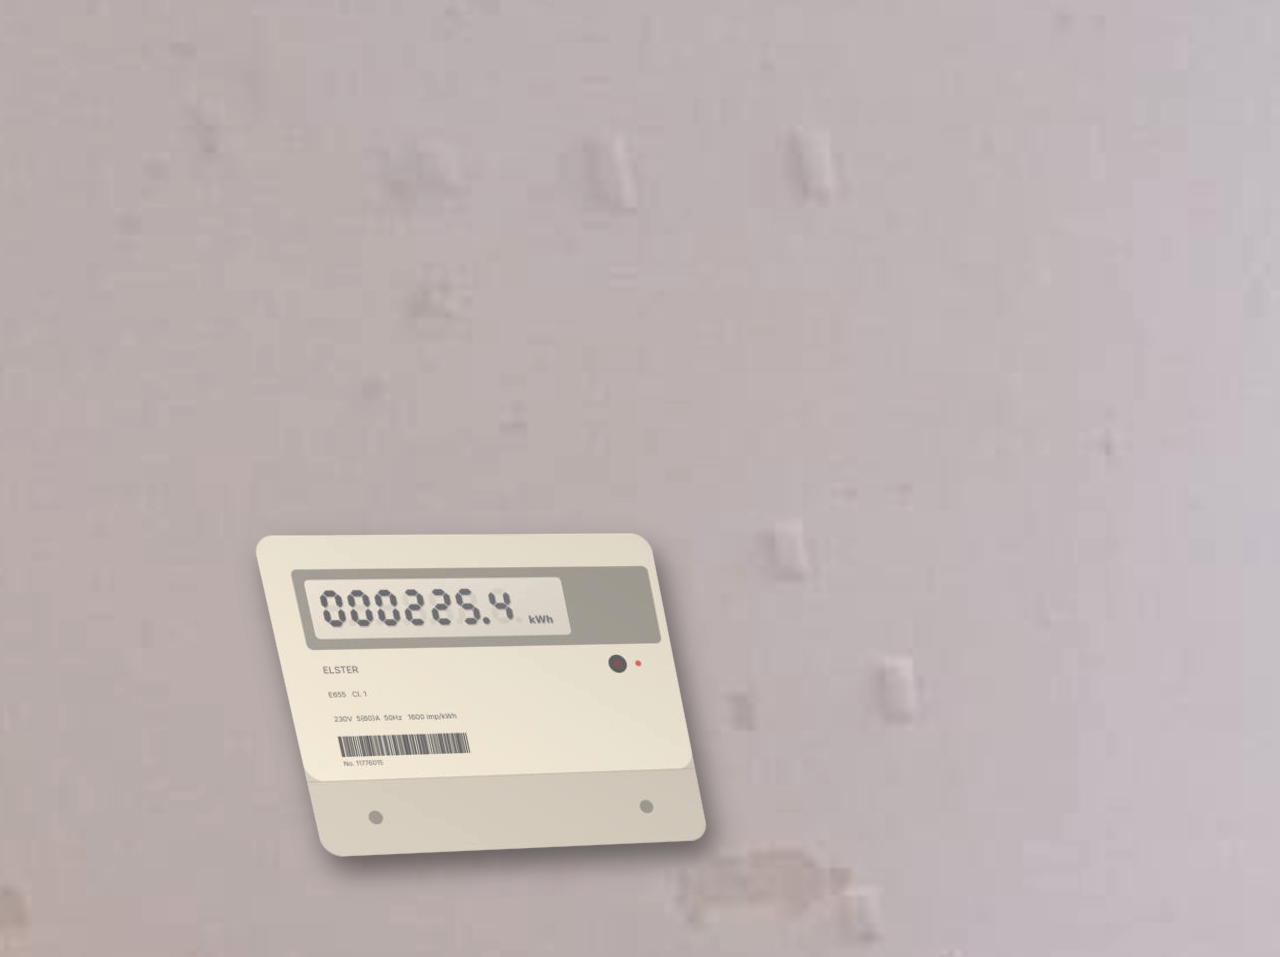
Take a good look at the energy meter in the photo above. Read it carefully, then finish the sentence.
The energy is 225.4 kWh
